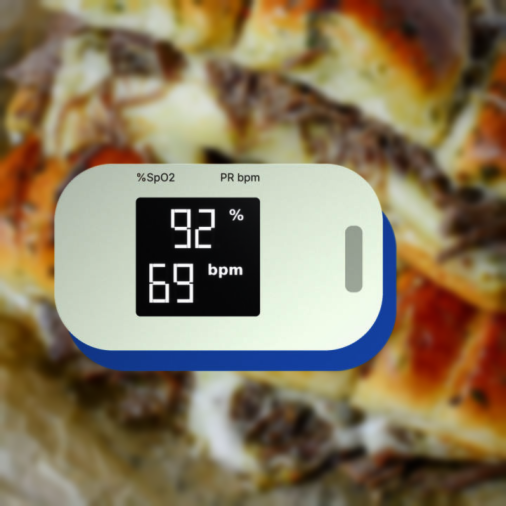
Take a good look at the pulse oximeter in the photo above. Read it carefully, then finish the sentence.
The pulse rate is 69 bpm
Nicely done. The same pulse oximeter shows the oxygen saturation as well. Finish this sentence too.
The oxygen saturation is 92 %
